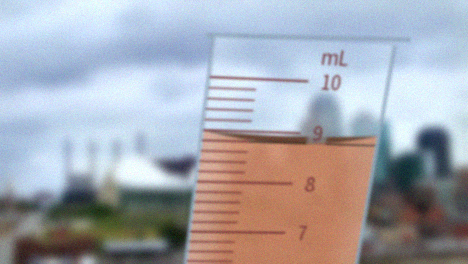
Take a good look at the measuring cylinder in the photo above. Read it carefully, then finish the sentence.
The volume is 8.8 mL
